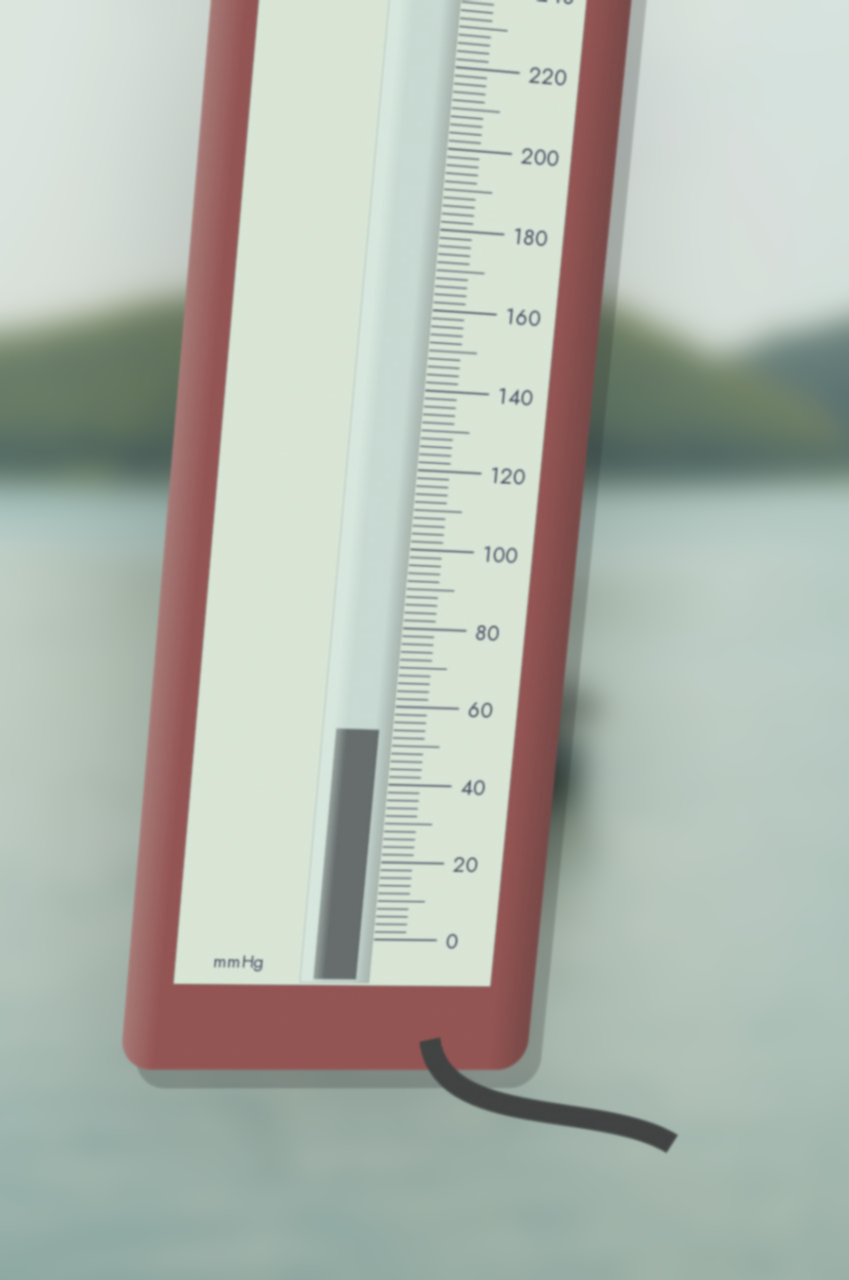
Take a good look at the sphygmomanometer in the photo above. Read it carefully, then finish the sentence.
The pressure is 54 mmHg
